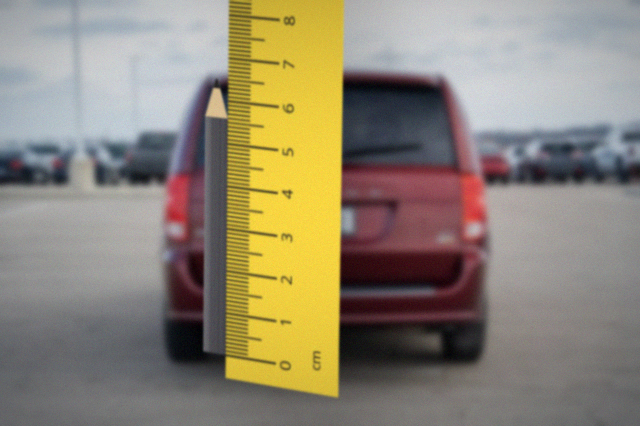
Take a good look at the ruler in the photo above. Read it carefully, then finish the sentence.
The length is 6.5 cm
